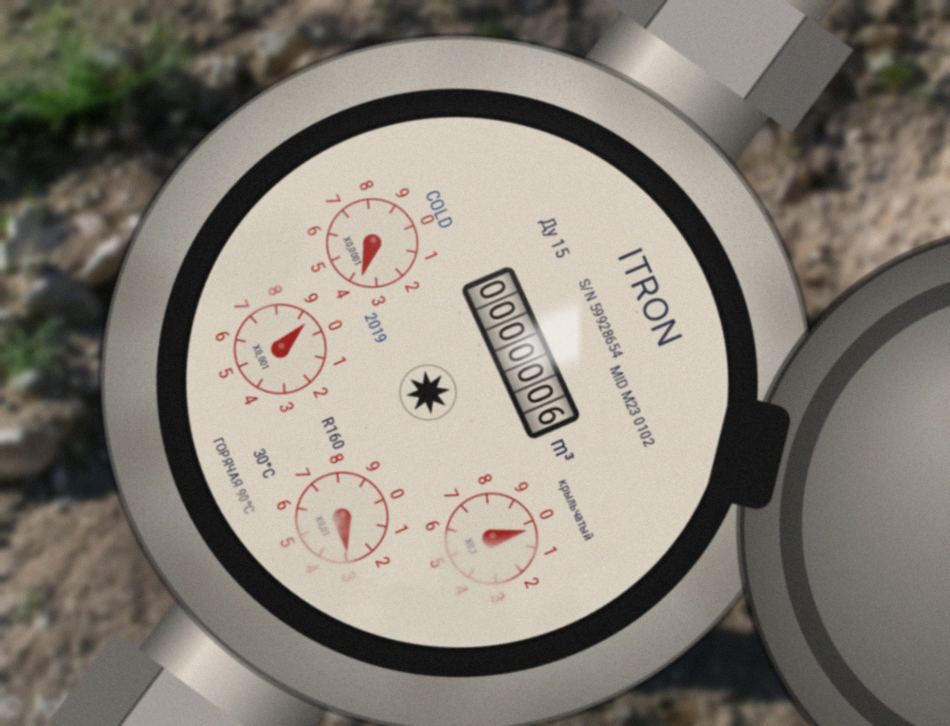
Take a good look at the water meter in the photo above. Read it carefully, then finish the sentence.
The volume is 6.0293 m³
